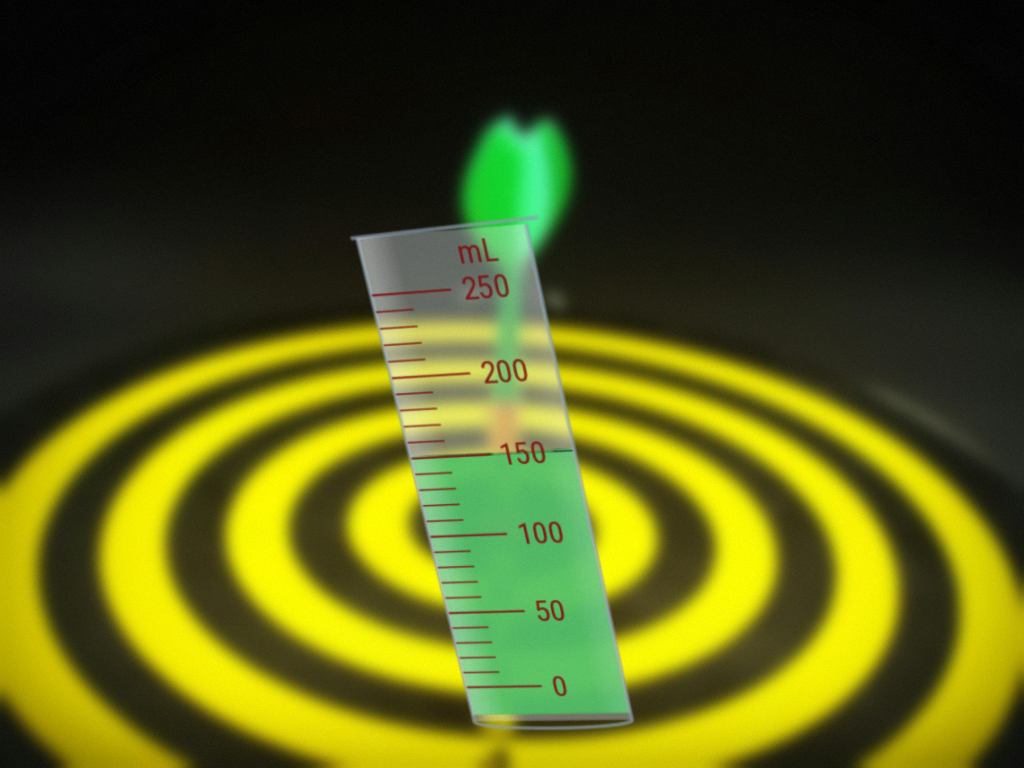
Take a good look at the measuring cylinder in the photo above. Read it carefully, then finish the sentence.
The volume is 150 mL
